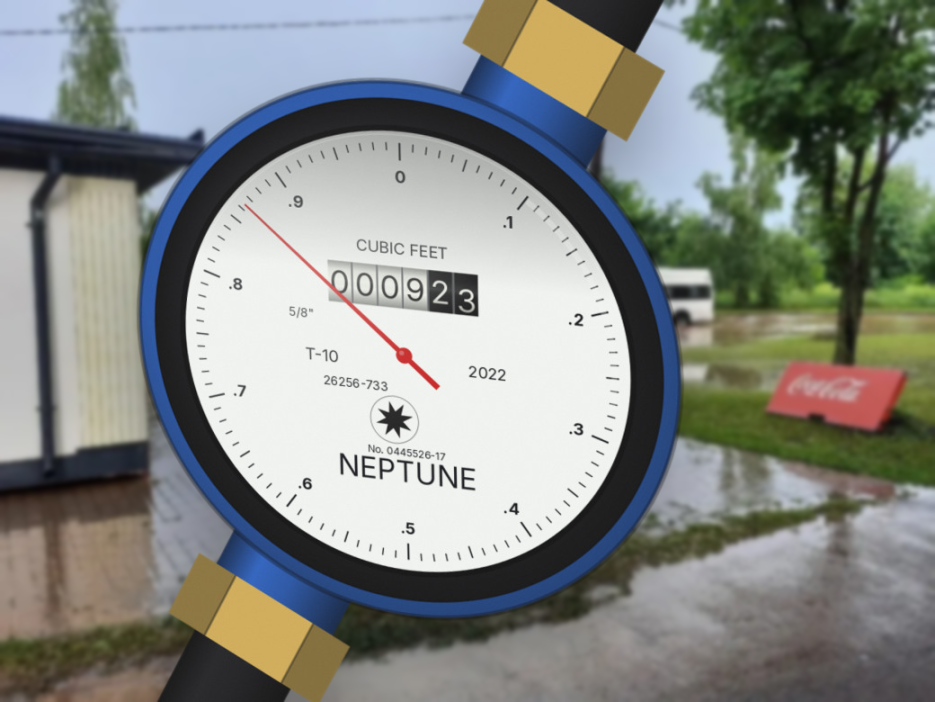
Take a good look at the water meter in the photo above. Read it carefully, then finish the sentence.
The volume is 922.86 ft³
